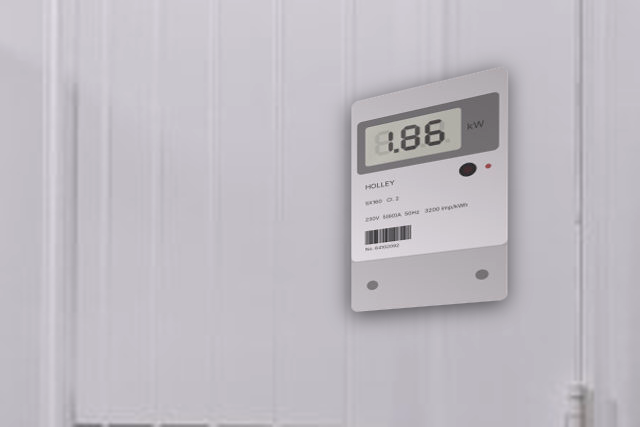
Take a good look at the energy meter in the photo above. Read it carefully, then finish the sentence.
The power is 1.86 kW
